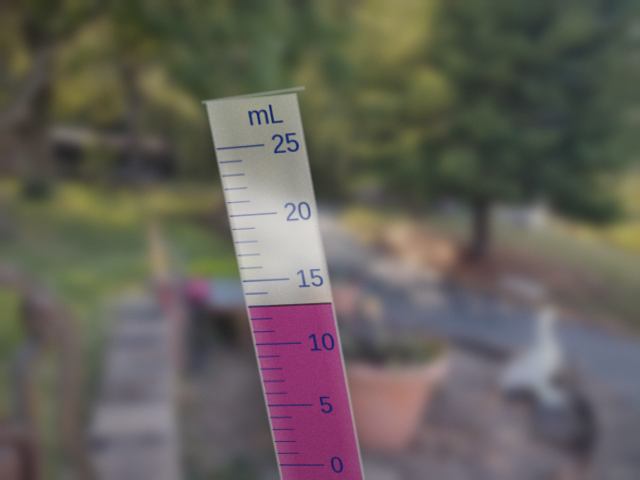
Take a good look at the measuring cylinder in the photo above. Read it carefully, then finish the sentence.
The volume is 13 mL
